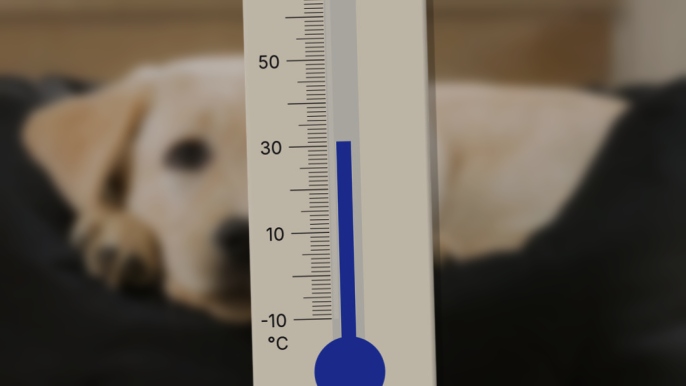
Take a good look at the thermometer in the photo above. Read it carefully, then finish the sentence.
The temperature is 31 °C
